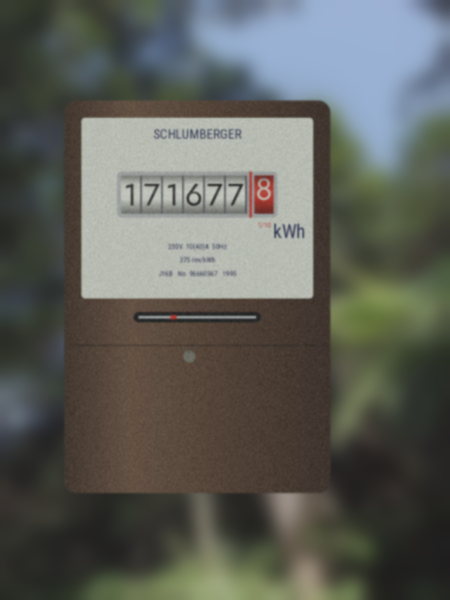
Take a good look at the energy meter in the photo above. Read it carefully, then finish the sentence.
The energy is 171677.8 kWh
